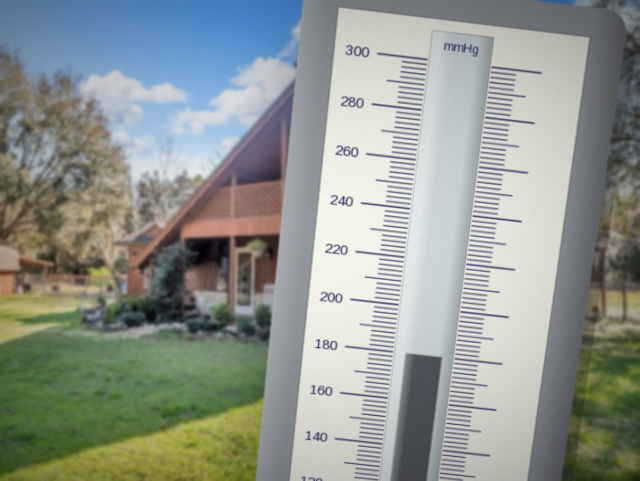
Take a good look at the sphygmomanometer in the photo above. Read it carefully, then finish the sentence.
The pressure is 180 mmHg
